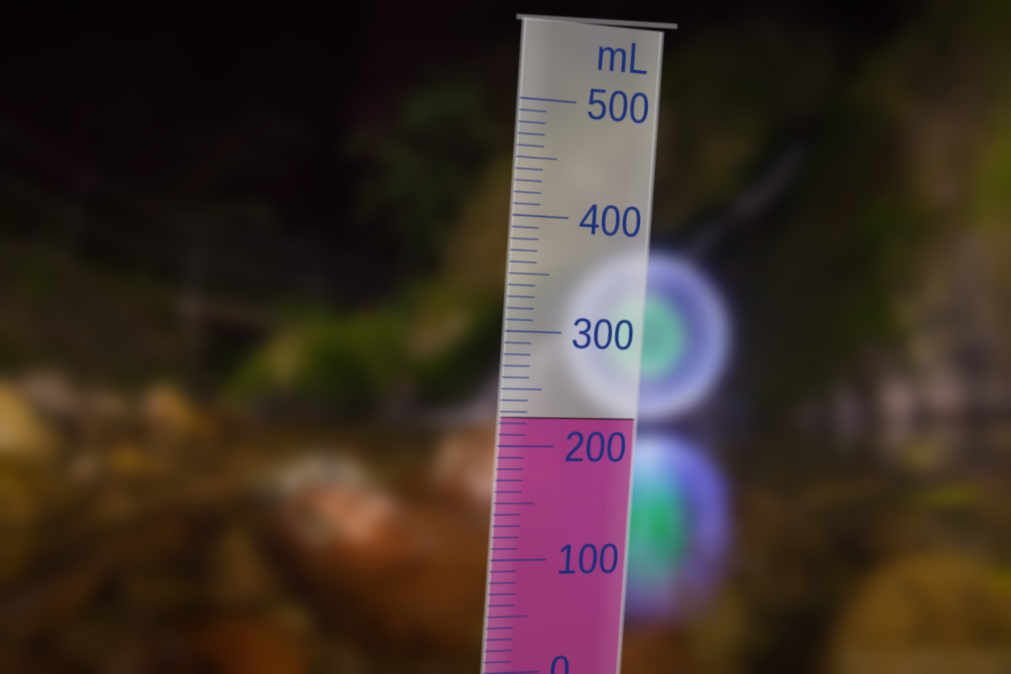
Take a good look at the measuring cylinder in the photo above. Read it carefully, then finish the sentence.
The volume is 225 mL
